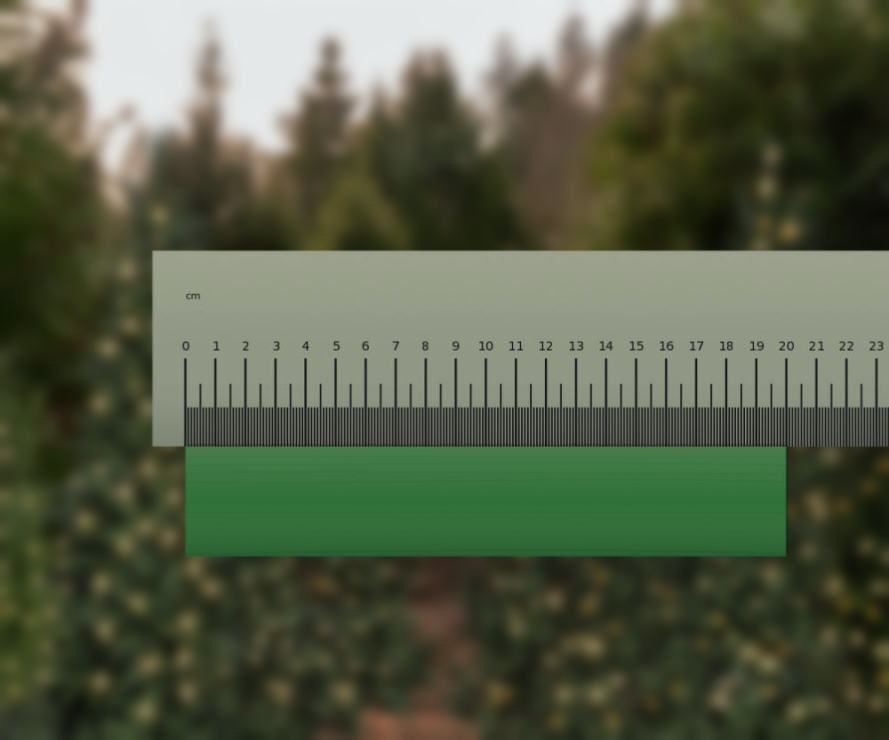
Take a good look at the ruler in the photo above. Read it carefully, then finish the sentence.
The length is 20 cm
